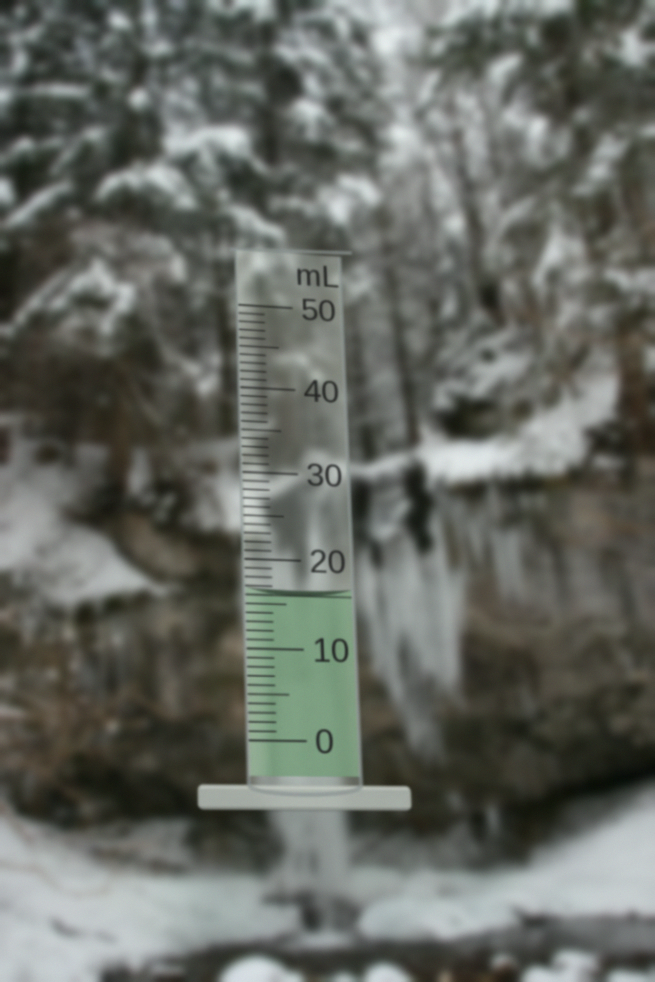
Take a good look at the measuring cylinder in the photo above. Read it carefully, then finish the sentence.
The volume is 16 mL
